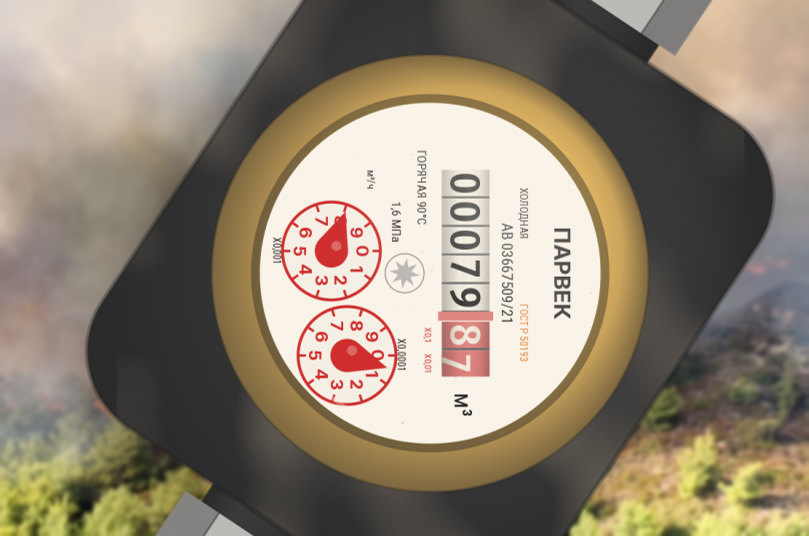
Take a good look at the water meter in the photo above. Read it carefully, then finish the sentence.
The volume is 79.8680 m³
